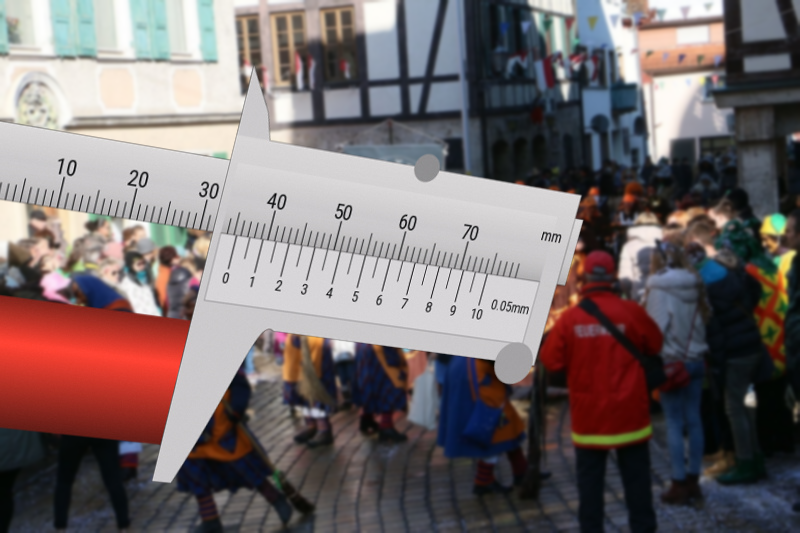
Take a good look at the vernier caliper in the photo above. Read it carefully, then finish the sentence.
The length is 35.4 mm
